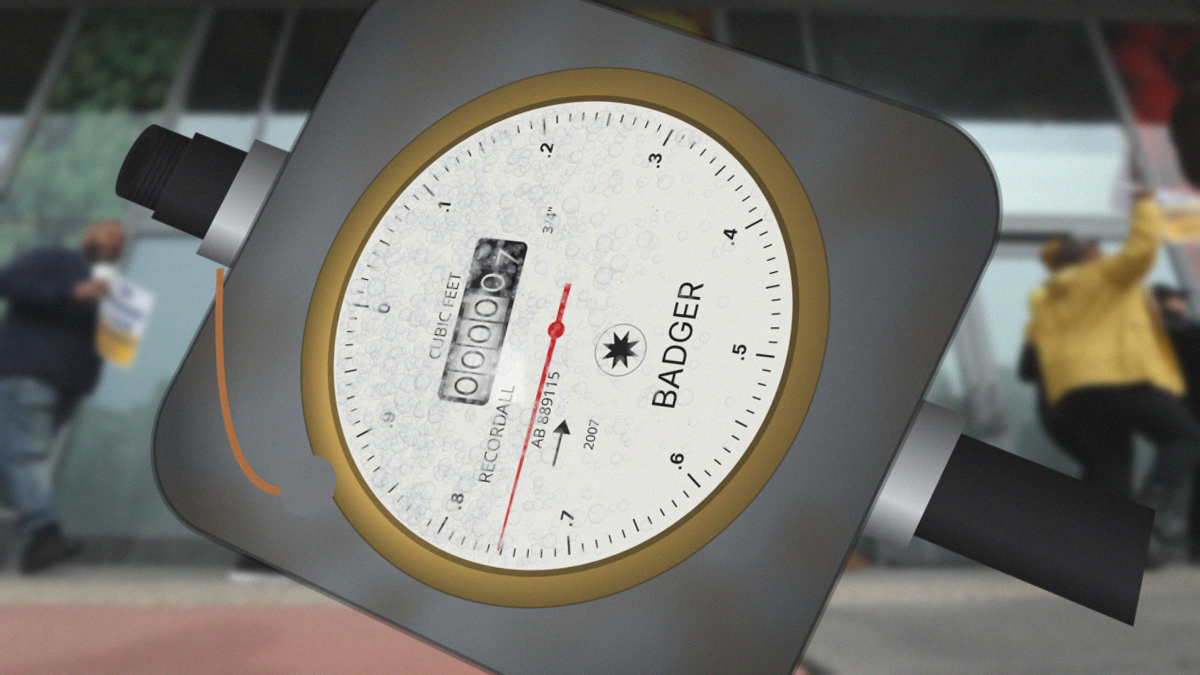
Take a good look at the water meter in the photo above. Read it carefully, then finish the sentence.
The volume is 6.75 ft³
